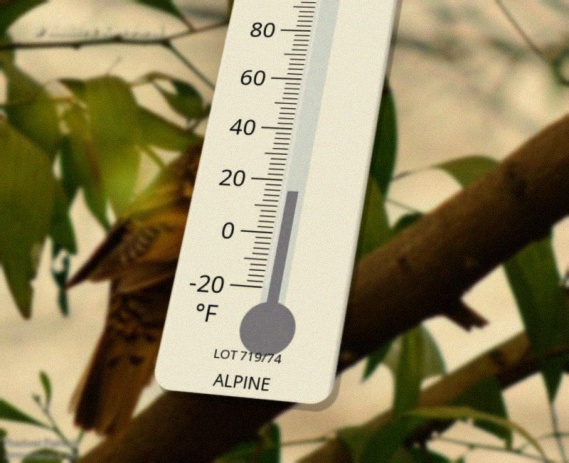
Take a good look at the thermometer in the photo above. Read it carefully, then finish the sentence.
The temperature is 16 °F
